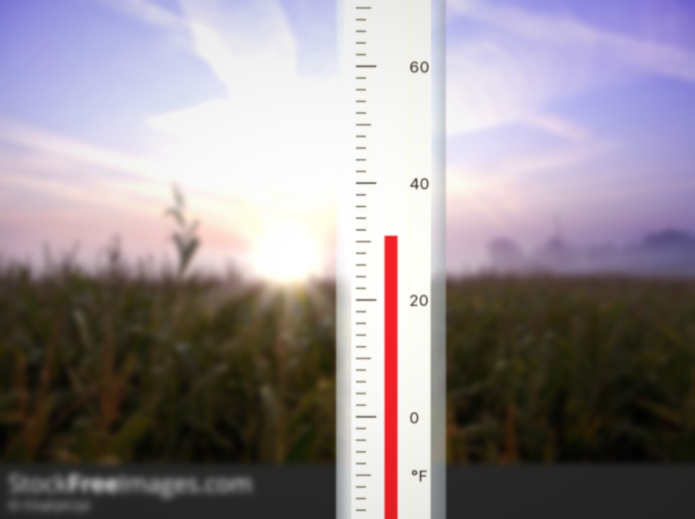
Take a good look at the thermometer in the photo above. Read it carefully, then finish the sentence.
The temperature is 31 °F
